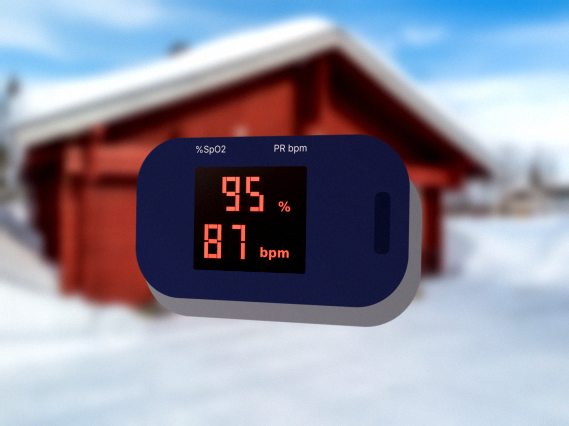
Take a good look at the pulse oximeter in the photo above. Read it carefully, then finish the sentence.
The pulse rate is 87 bpm
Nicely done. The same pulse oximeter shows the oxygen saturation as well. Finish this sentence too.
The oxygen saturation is 95 %
